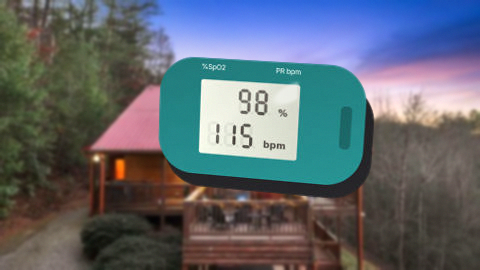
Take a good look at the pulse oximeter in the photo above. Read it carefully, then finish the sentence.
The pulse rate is 115 bpm
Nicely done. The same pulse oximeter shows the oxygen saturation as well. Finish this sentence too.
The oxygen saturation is 98 %
